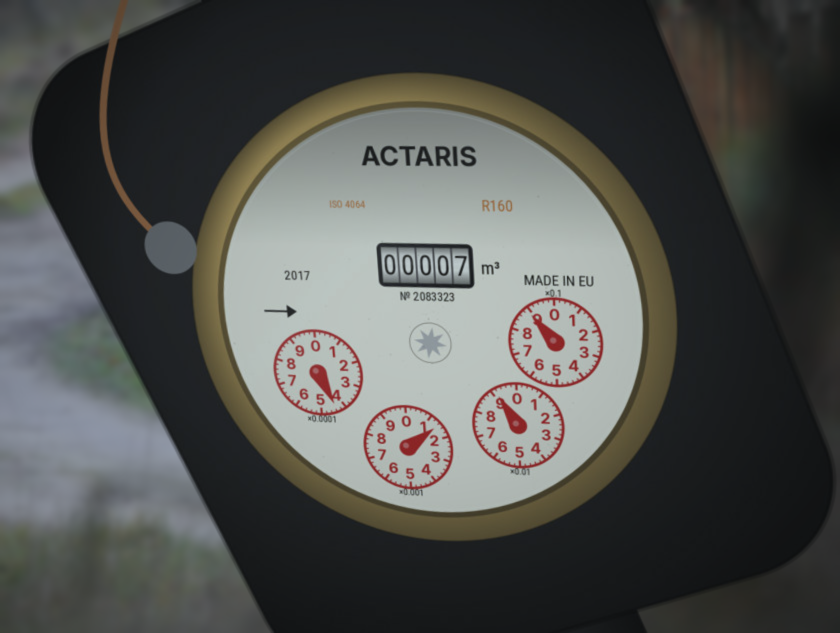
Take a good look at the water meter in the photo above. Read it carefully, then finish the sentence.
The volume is 7.8914 m³
